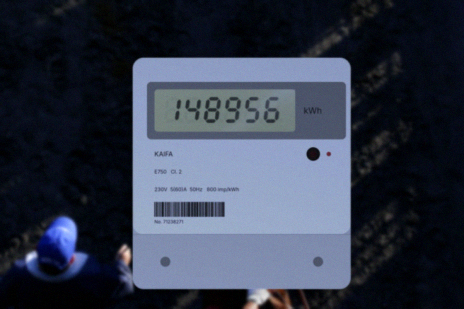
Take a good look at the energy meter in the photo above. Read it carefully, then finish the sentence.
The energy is 148956 kWh
